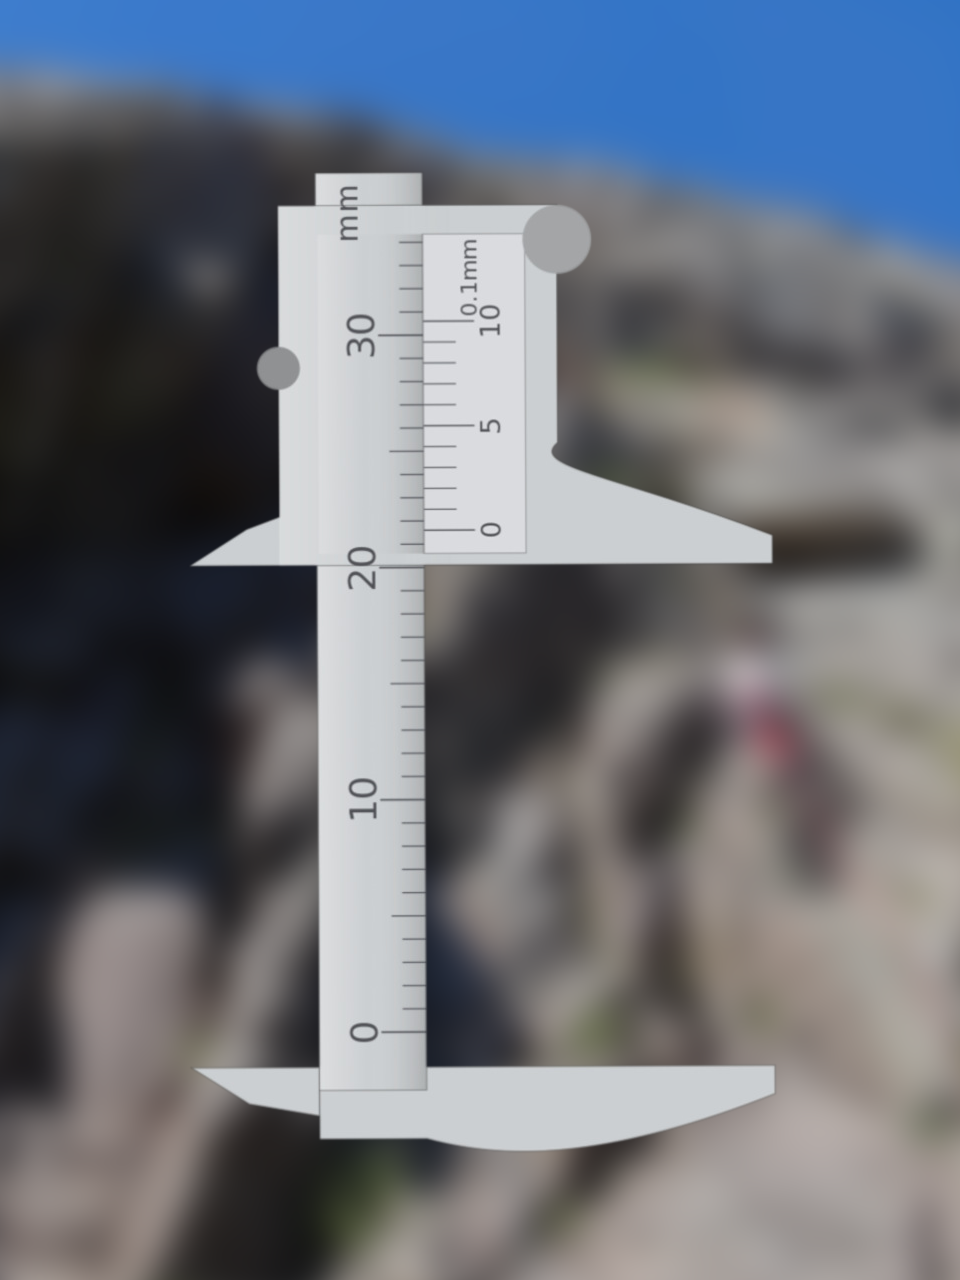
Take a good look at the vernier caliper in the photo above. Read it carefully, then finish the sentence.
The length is 21.6 mm
